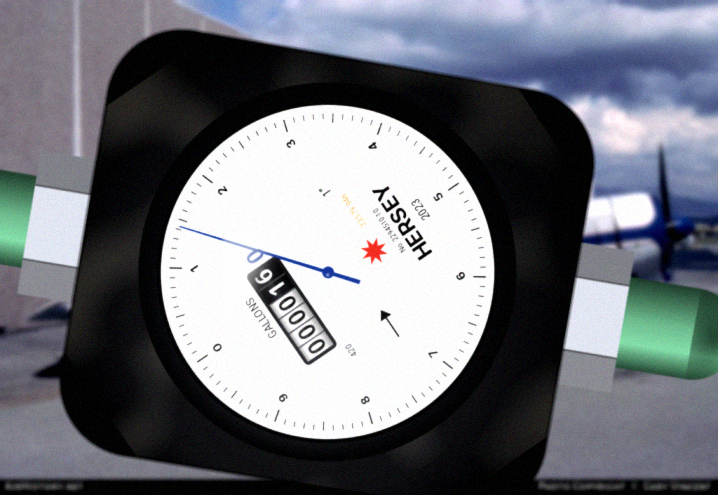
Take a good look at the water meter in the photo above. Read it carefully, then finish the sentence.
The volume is 161.4 gal
